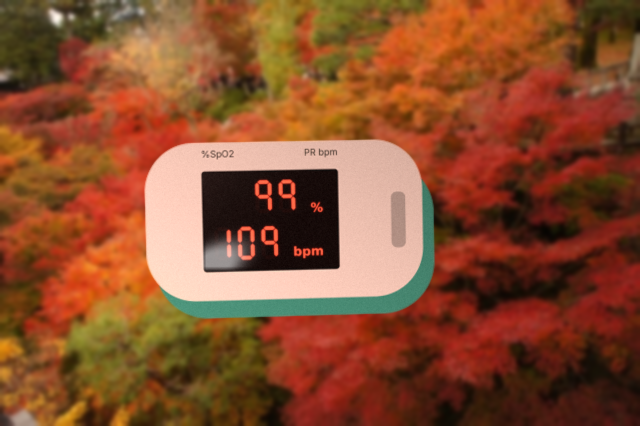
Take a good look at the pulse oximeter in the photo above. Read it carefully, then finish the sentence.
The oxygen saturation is 99 %
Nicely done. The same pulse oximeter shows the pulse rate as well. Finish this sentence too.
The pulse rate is 109 bpm
